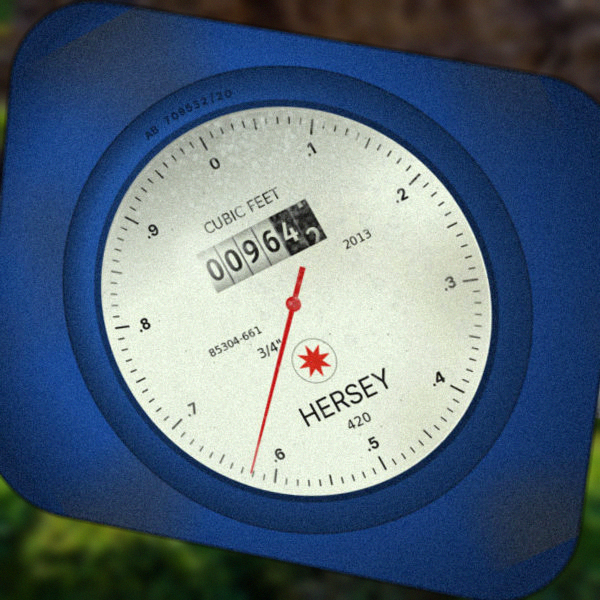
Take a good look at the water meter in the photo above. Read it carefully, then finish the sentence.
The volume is 9641.62 ft³
